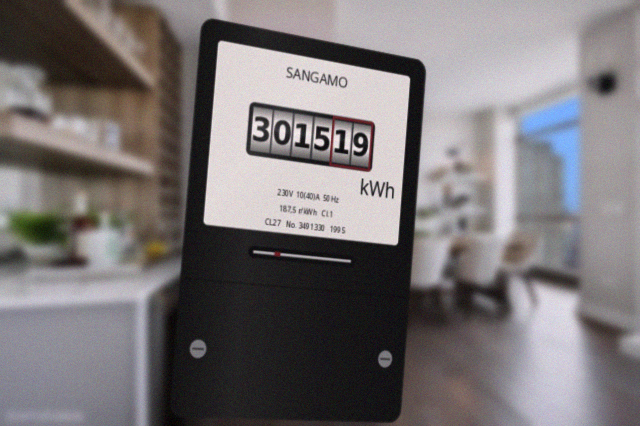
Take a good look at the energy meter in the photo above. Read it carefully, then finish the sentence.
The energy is 3015.19 kWh
